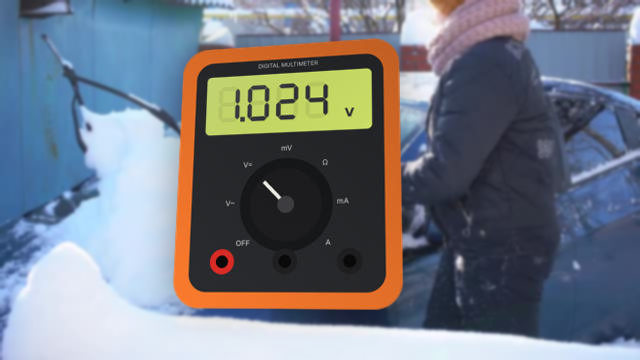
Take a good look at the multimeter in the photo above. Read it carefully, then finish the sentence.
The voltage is 1.024 V
